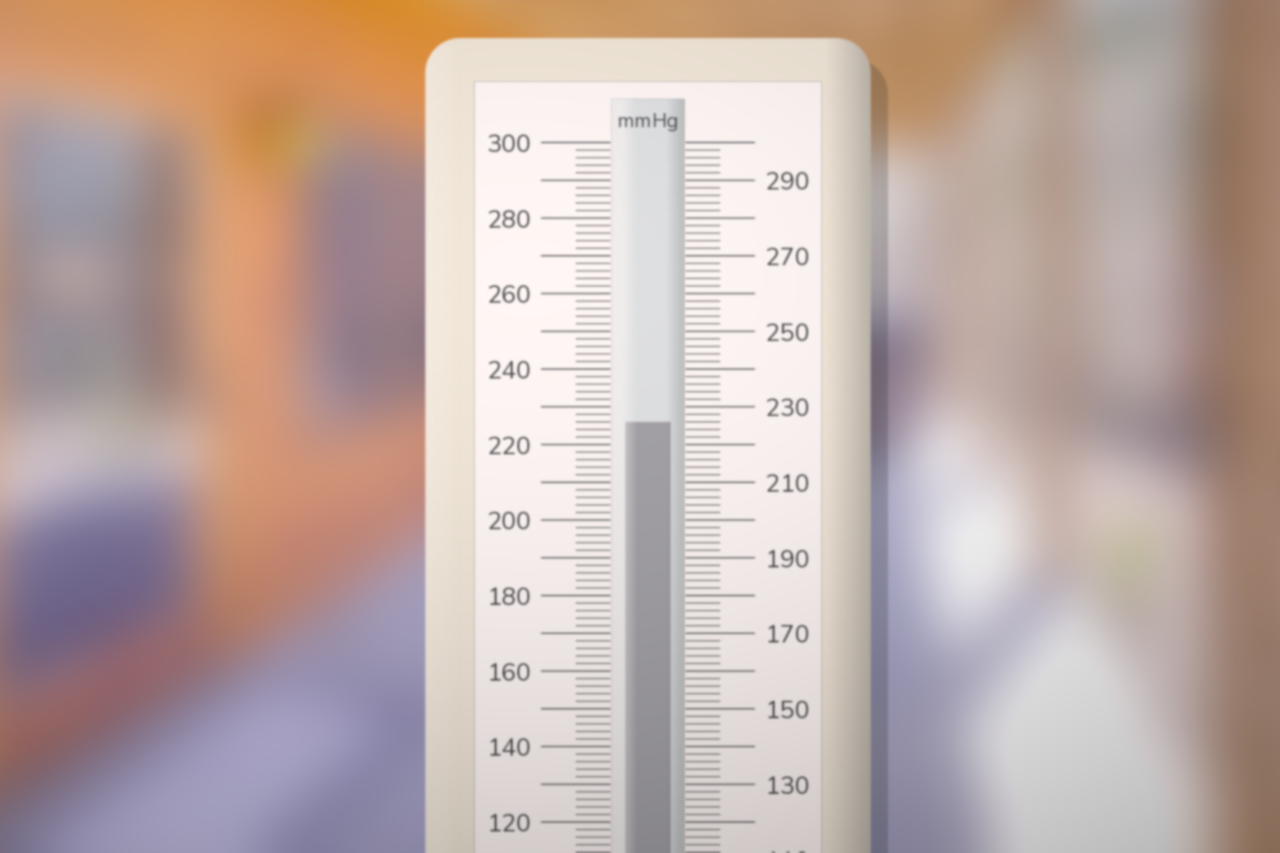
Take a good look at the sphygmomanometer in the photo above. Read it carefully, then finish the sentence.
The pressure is 226 mmHg
